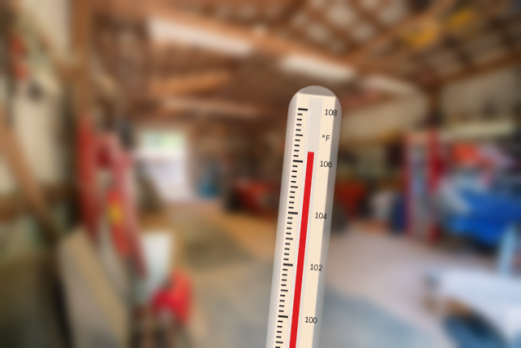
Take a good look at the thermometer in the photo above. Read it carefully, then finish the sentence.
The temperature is 106.4 °F
